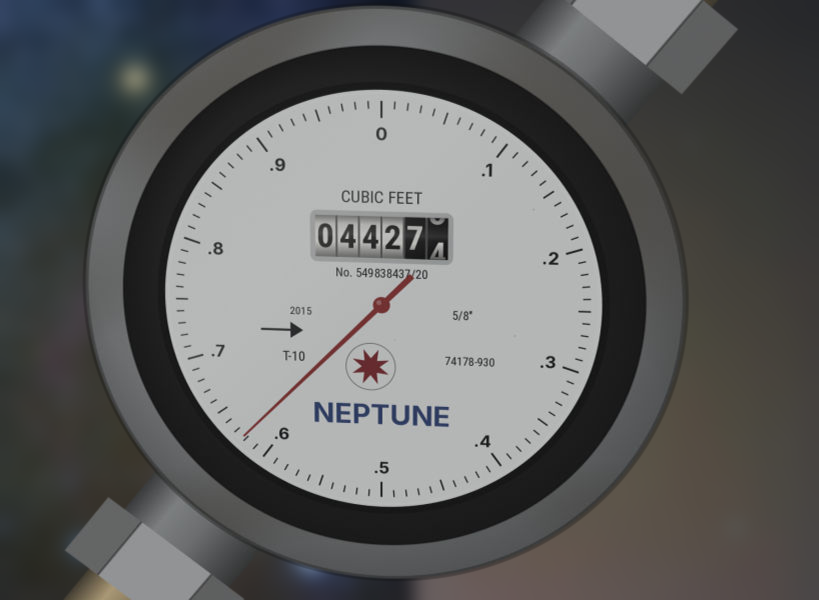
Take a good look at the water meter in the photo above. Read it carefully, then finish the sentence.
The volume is 44273.62 ft³
